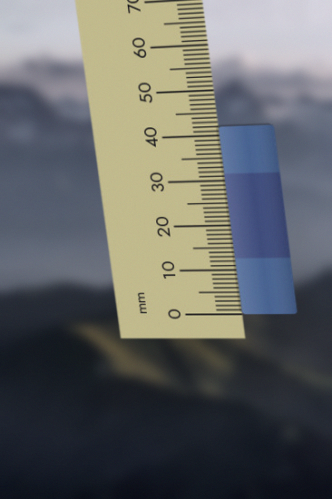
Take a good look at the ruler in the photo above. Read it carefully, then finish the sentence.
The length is 42 mm
